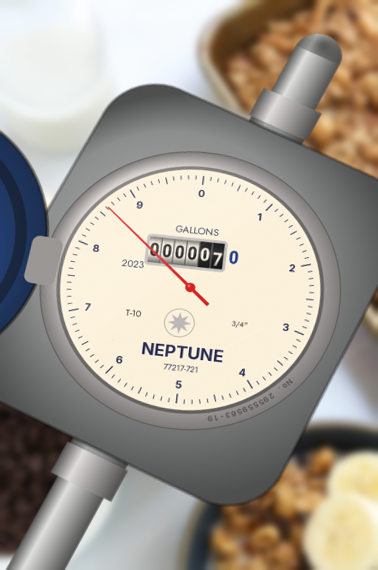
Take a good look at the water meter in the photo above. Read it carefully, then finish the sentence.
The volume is 68.6 gal
